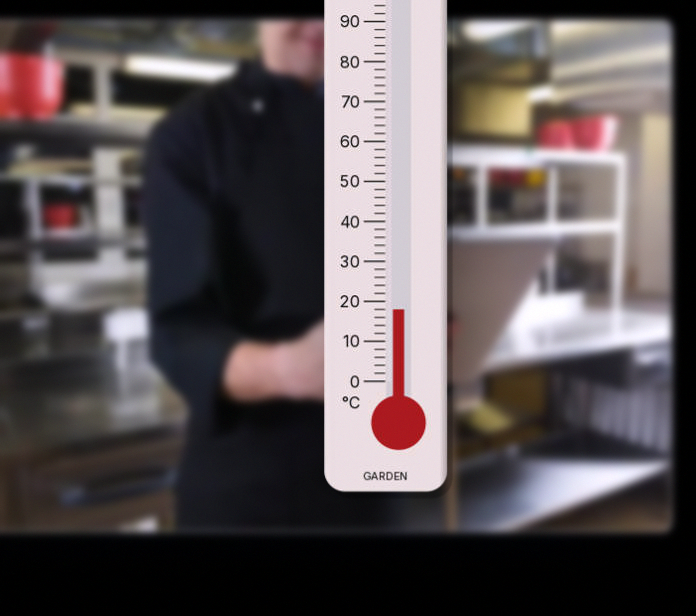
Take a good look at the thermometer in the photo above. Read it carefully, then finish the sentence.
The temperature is 18 °C
